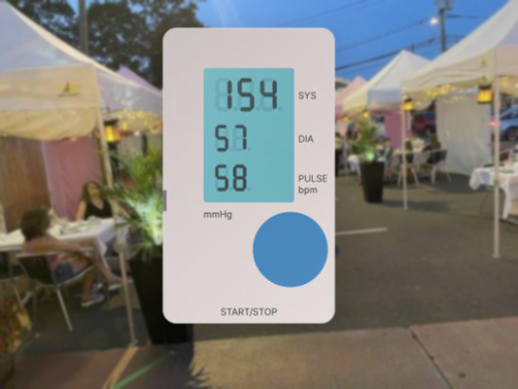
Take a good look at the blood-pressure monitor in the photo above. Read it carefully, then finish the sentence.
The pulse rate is 58 bpm
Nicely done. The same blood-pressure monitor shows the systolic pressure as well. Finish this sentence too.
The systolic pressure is 154 mmHg
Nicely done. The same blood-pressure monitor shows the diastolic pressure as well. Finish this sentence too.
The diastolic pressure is 57 mmHg
